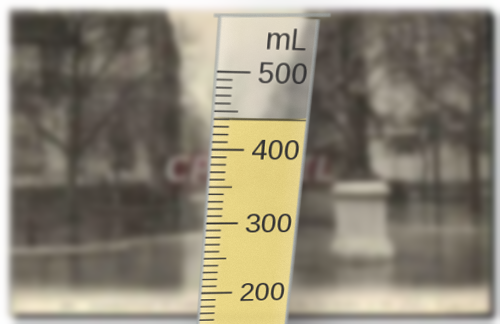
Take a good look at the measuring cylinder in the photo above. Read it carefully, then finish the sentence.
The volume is 440 mL
